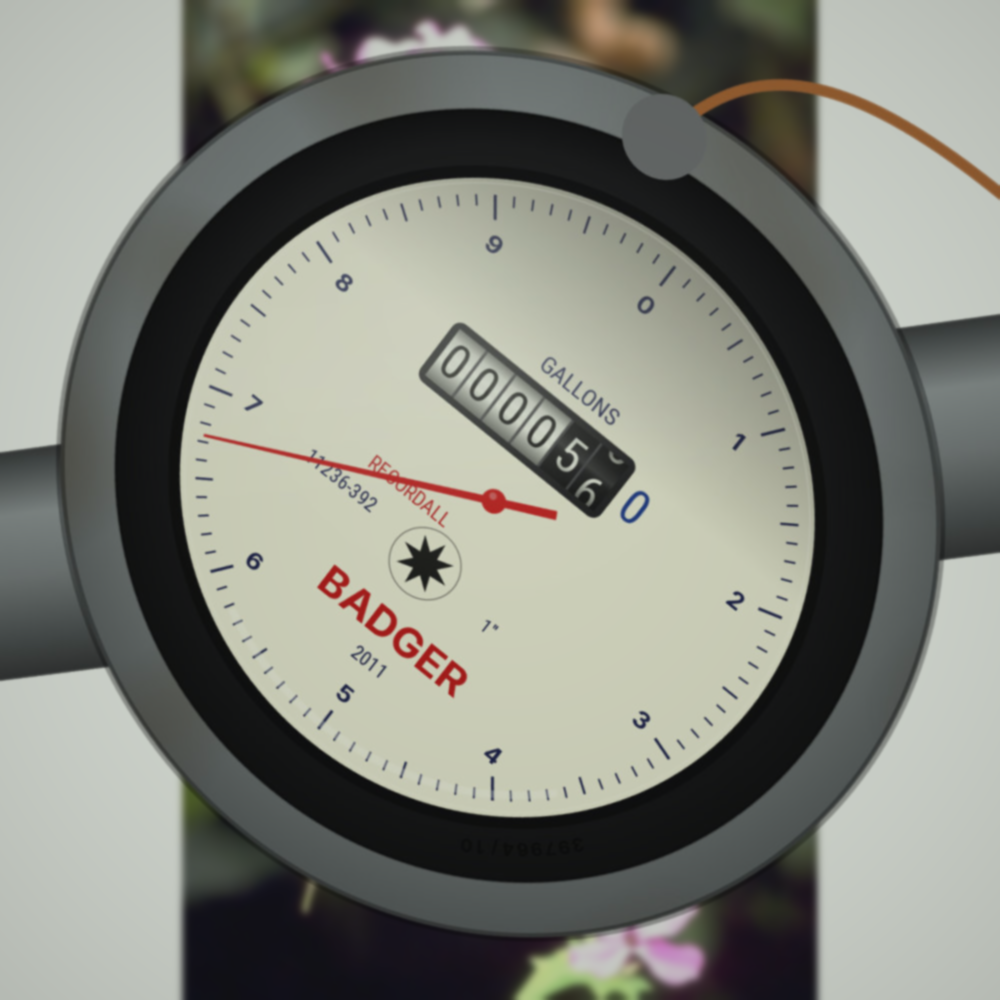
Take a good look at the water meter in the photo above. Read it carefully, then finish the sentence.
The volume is 556.7 gal
